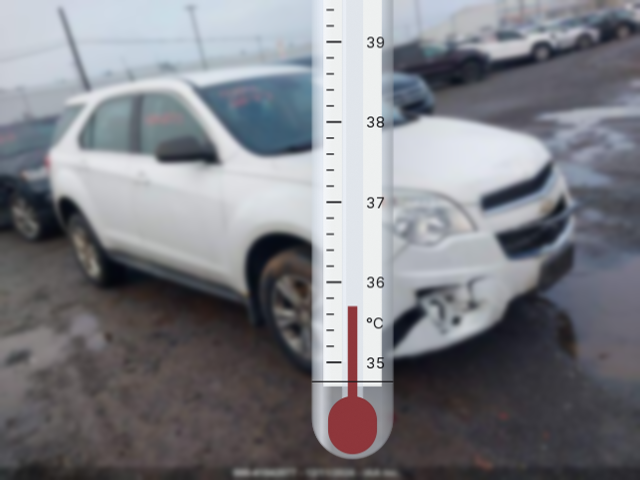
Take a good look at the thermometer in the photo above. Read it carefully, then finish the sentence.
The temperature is 35.7 °C
